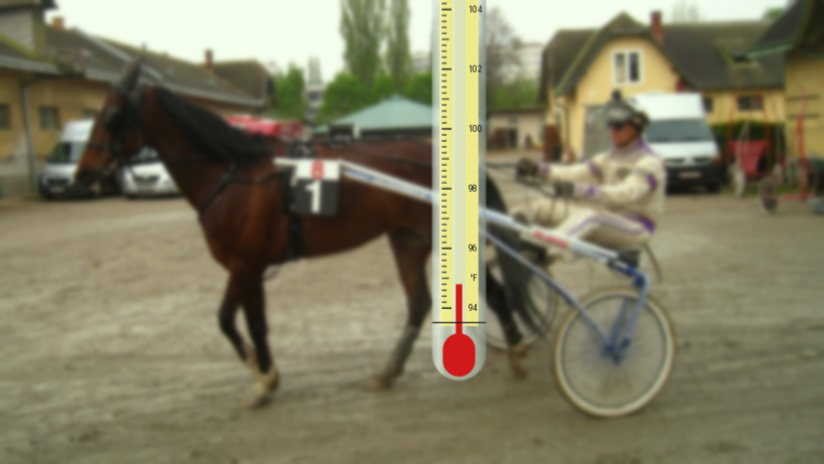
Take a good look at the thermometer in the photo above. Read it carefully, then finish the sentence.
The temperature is 94.8 °F
